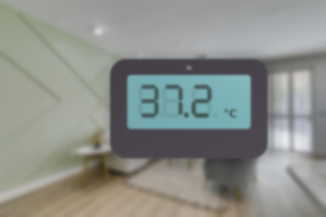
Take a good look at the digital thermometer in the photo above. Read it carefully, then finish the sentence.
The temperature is 37.2 °C
